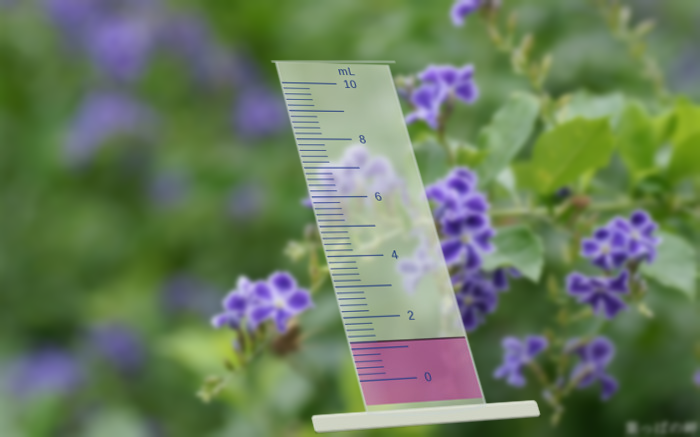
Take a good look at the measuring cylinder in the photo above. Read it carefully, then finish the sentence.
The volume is 1.2 mL
